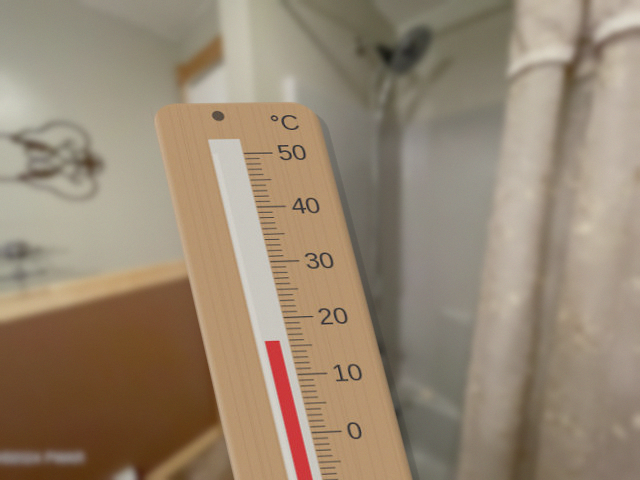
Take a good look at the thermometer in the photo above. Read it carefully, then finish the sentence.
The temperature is 16 °C
